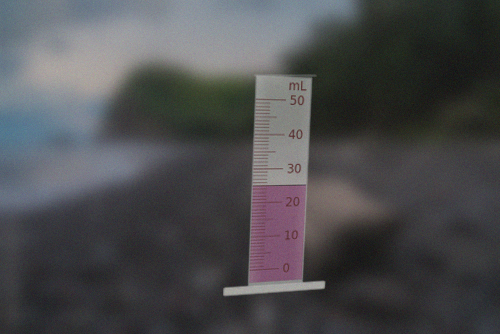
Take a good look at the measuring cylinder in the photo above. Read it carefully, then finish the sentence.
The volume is 25 mL
